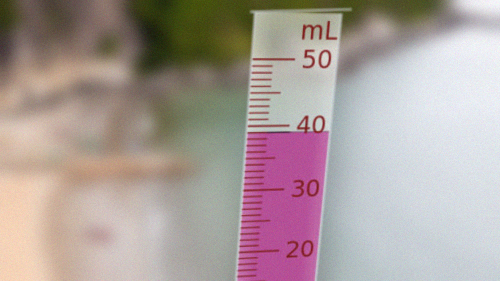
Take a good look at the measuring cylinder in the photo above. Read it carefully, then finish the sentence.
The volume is 39 mL
